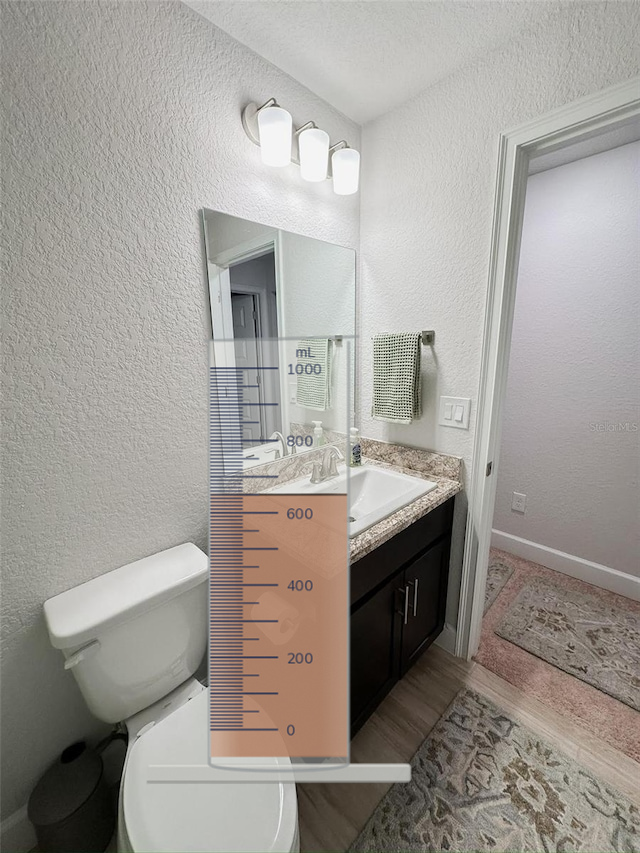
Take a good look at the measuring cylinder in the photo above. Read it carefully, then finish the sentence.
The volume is 650 mL
